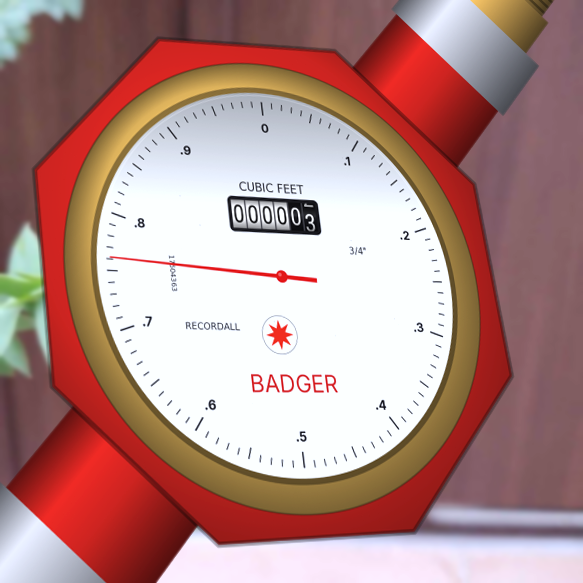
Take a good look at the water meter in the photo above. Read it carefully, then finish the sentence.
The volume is 2.76 ft³
